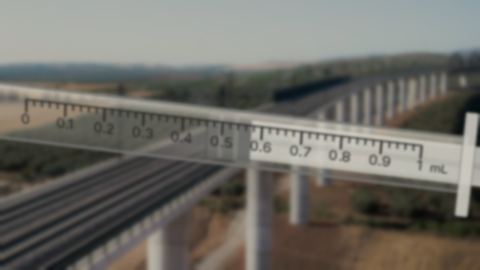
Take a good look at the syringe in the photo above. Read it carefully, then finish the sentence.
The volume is 0.46 mL
